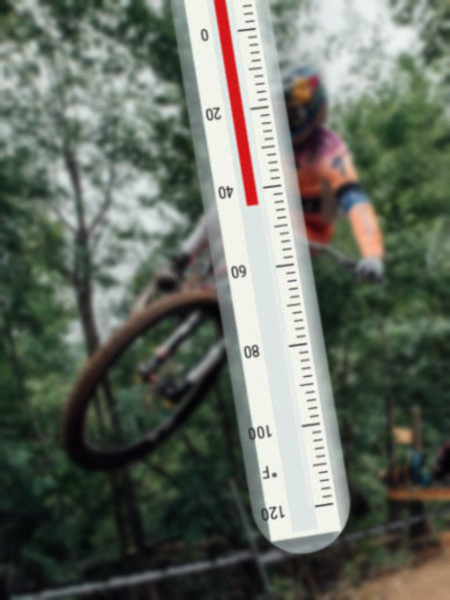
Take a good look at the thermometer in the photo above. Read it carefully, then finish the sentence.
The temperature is 44 °F
